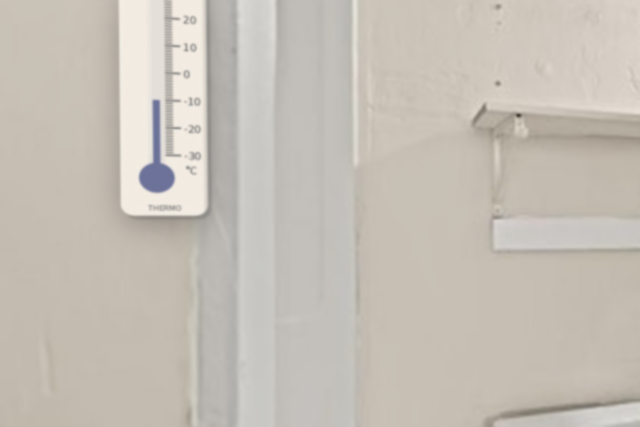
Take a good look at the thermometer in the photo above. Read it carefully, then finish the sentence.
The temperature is -10 °C
